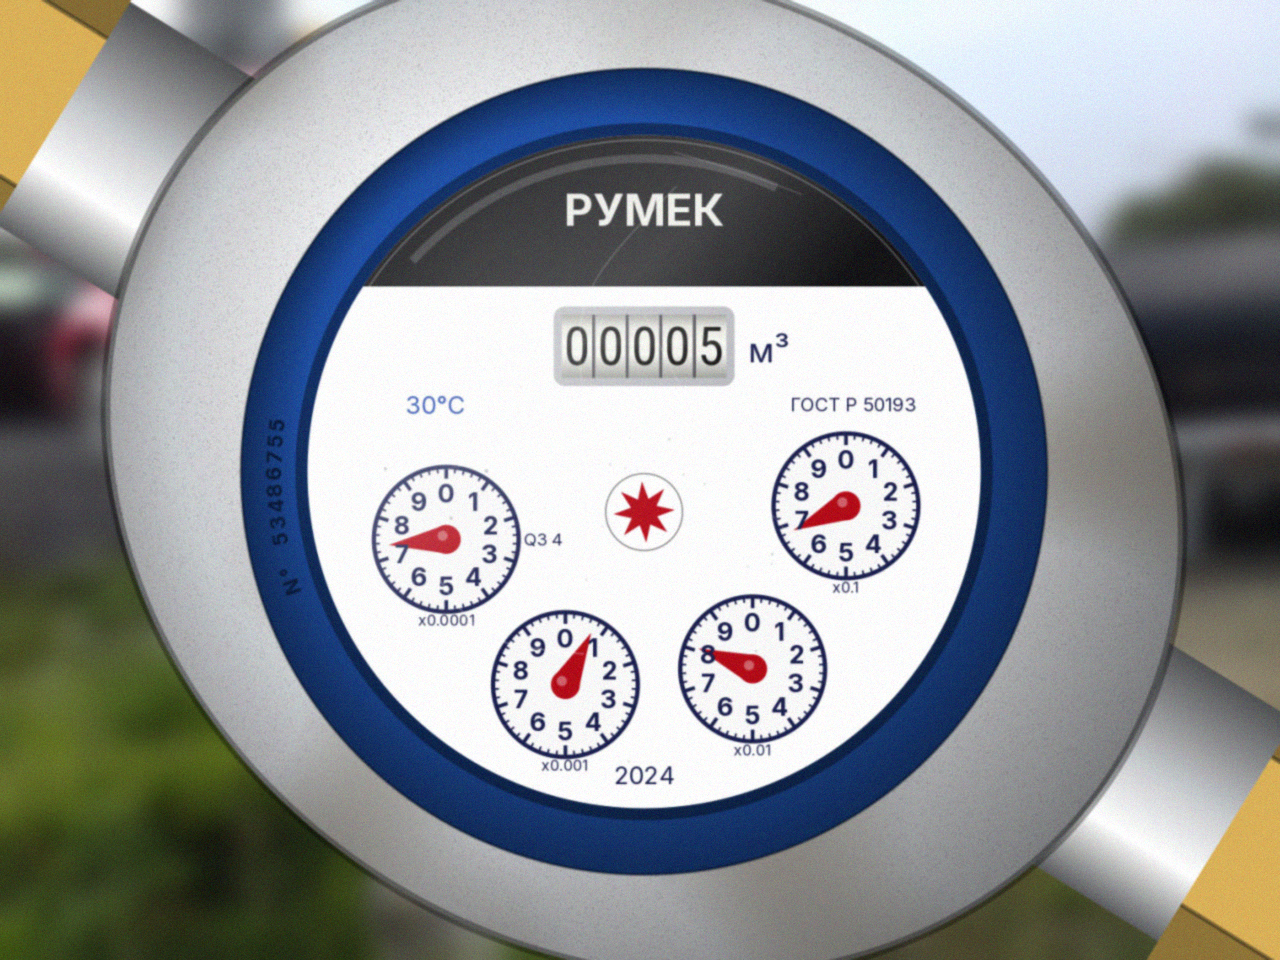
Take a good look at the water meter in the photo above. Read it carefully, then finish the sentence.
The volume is 5.6807 m³
